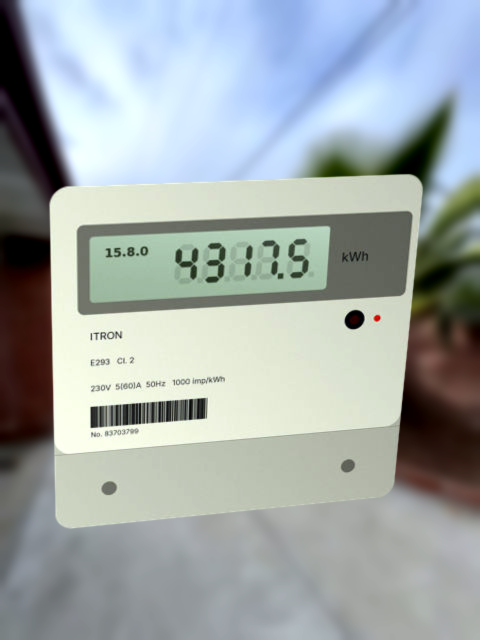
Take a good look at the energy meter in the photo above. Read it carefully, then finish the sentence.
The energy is 4317.5 kWh
